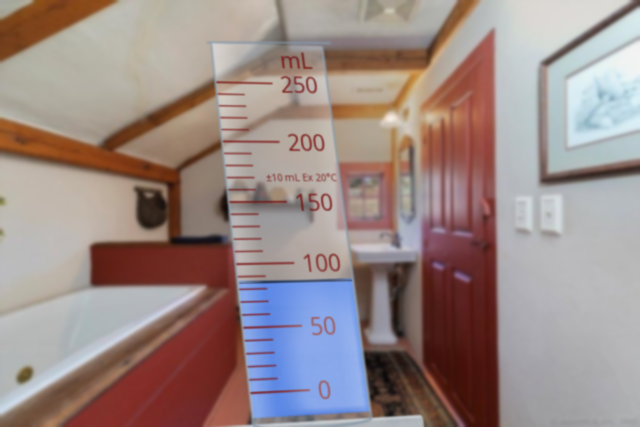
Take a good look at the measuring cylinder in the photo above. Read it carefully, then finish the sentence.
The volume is 85 mL
